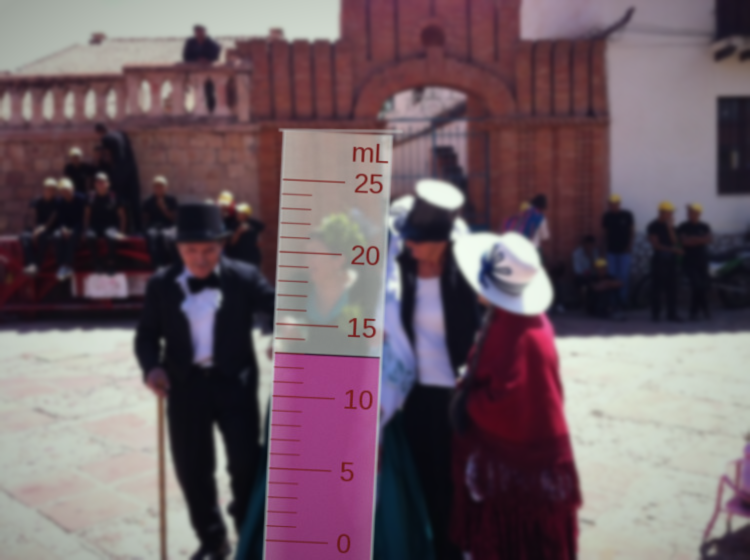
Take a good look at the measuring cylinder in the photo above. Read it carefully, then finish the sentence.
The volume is 13 mL
